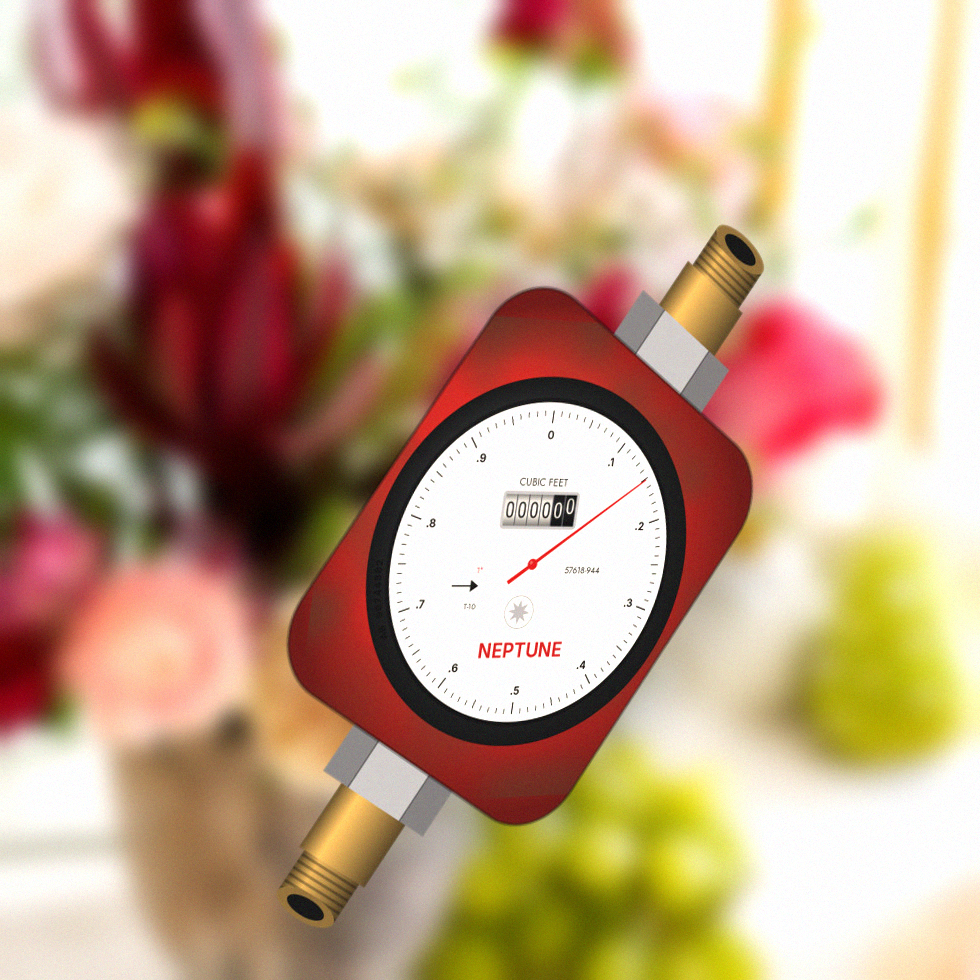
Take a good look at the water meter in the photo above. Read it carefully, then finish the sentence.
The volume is 0.15 ft³
